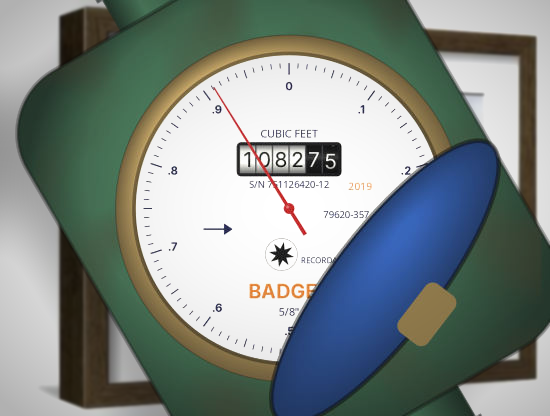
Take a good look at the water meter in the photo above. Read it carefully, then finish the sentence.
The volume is 108274.91 ft³
